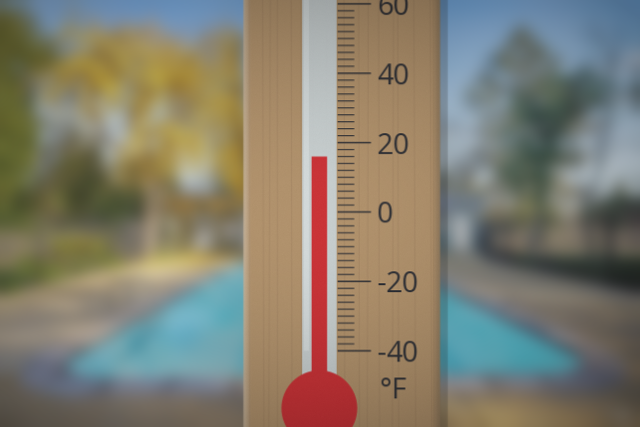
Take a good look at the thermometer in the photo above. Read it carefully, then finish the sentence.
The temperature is 16 °F
